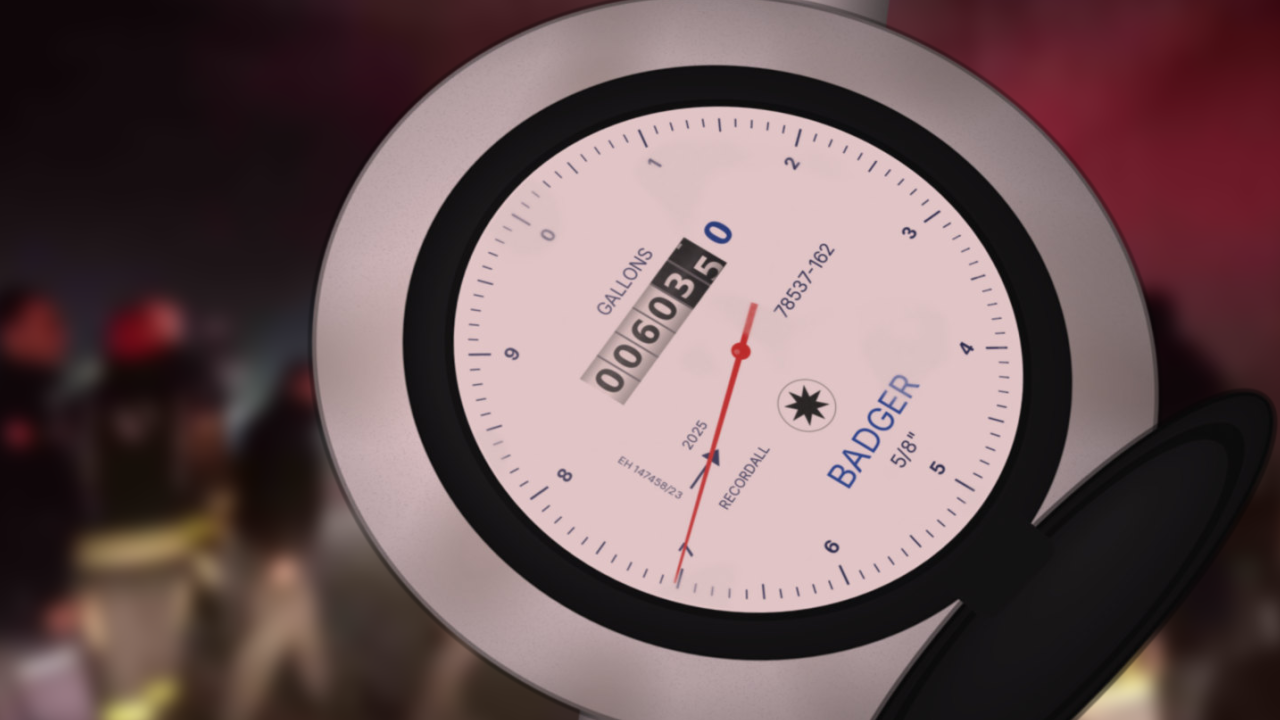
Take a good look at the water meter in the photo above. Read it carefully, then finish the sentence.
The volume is 60347.0 gal
